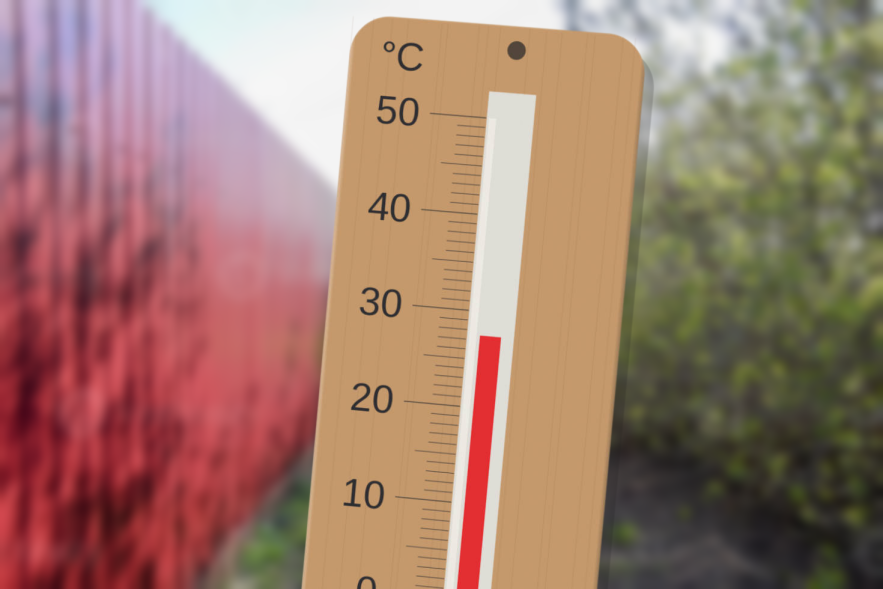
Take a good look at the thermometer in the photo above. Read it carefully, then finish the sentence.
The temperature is 27.5 °C
